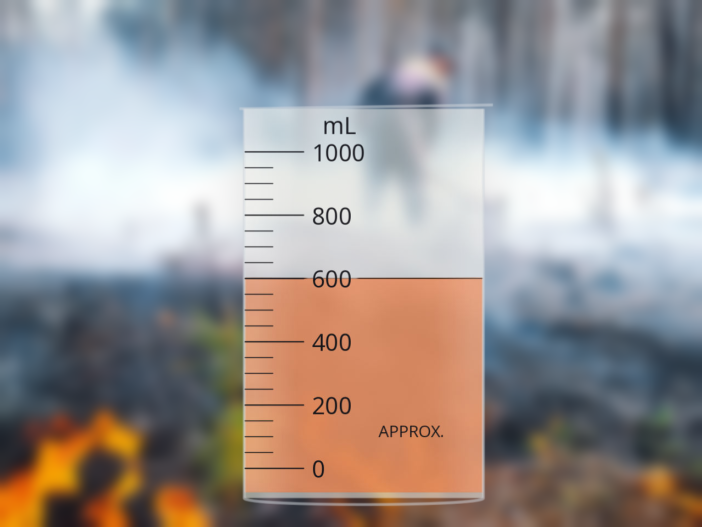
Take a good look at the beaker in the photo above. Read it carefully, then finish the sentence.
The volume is 600 mL
